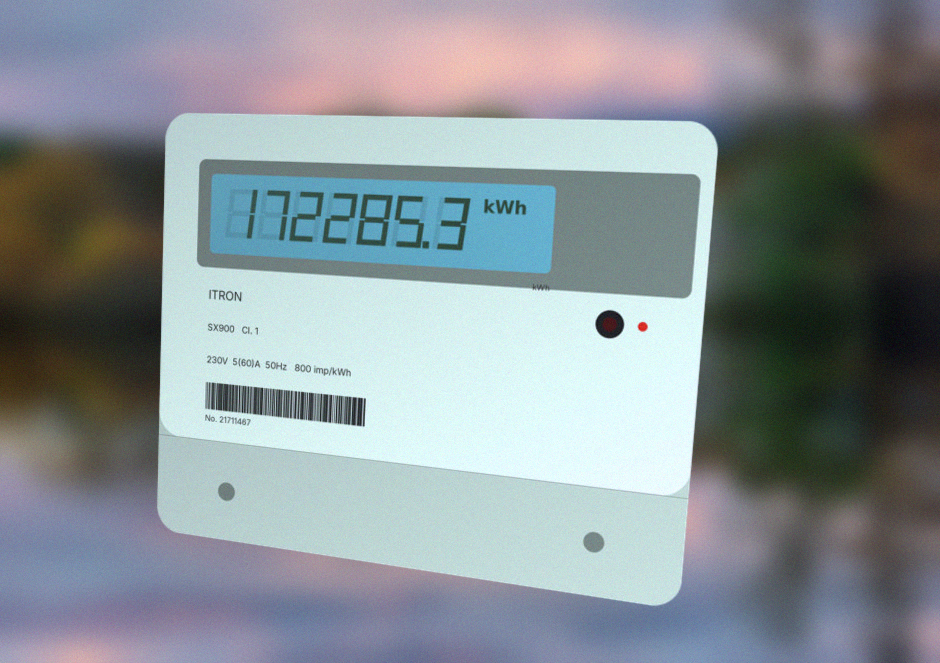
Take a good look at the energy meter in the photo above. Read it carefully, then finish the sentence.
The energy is 172285.3 kWh
